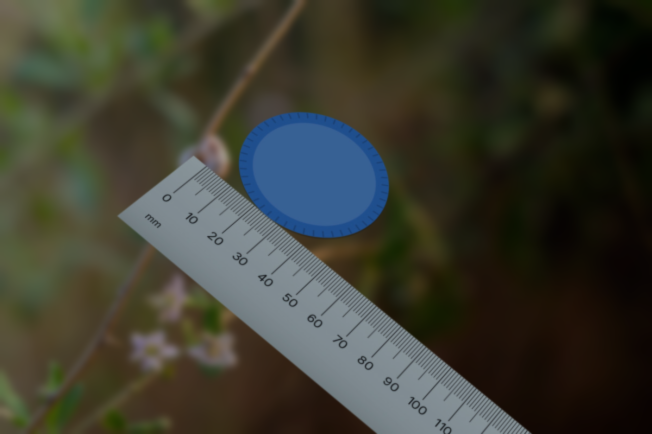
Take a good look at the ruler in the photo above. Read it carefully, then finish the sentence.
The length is 50 mm
